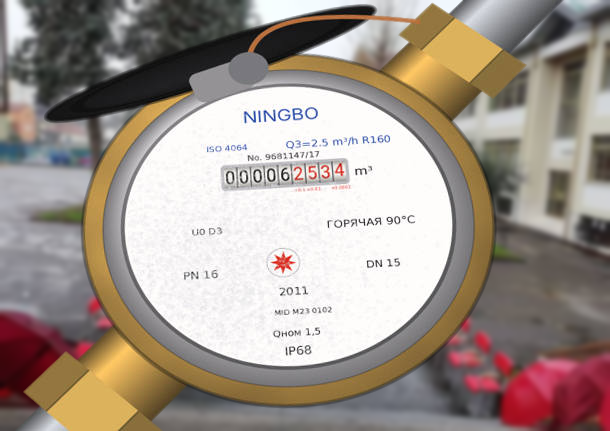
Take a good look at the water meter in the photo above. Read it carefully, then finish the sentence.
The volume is 6.2534 m³
